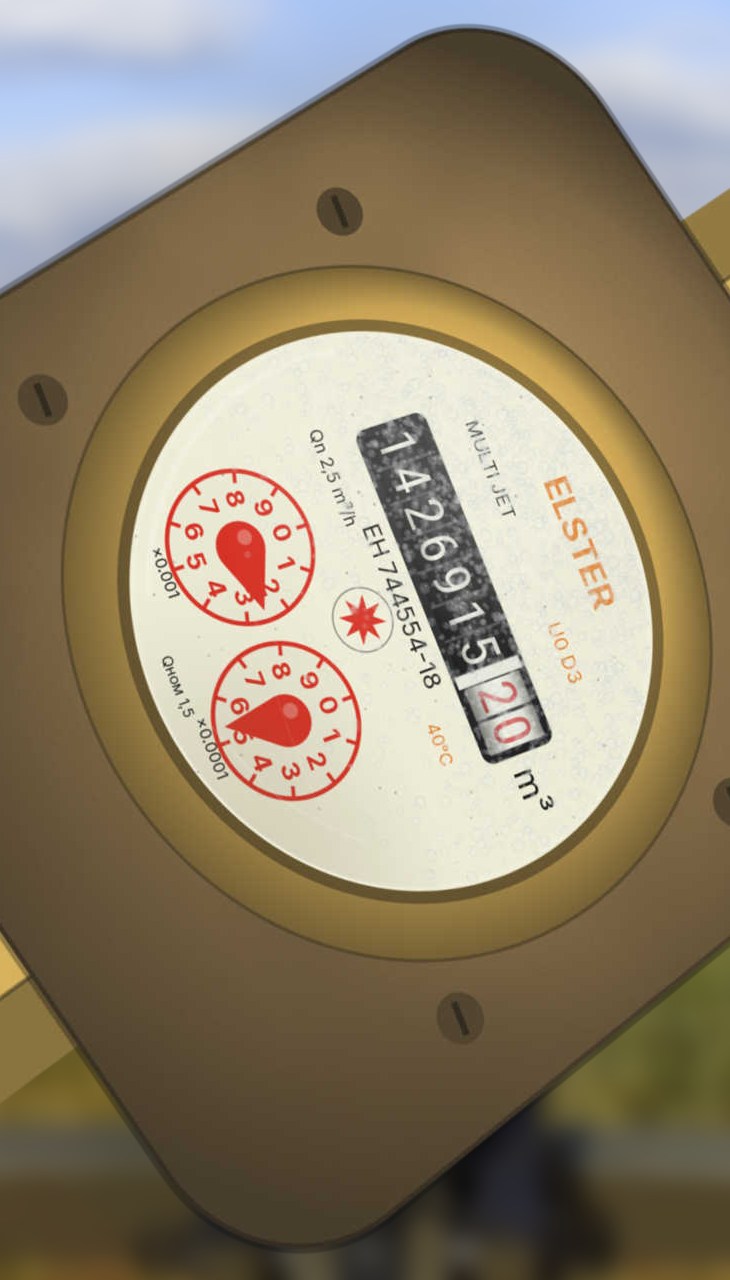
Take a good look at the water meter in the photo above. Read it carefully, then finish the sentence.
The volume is 1426915.2025 m³
